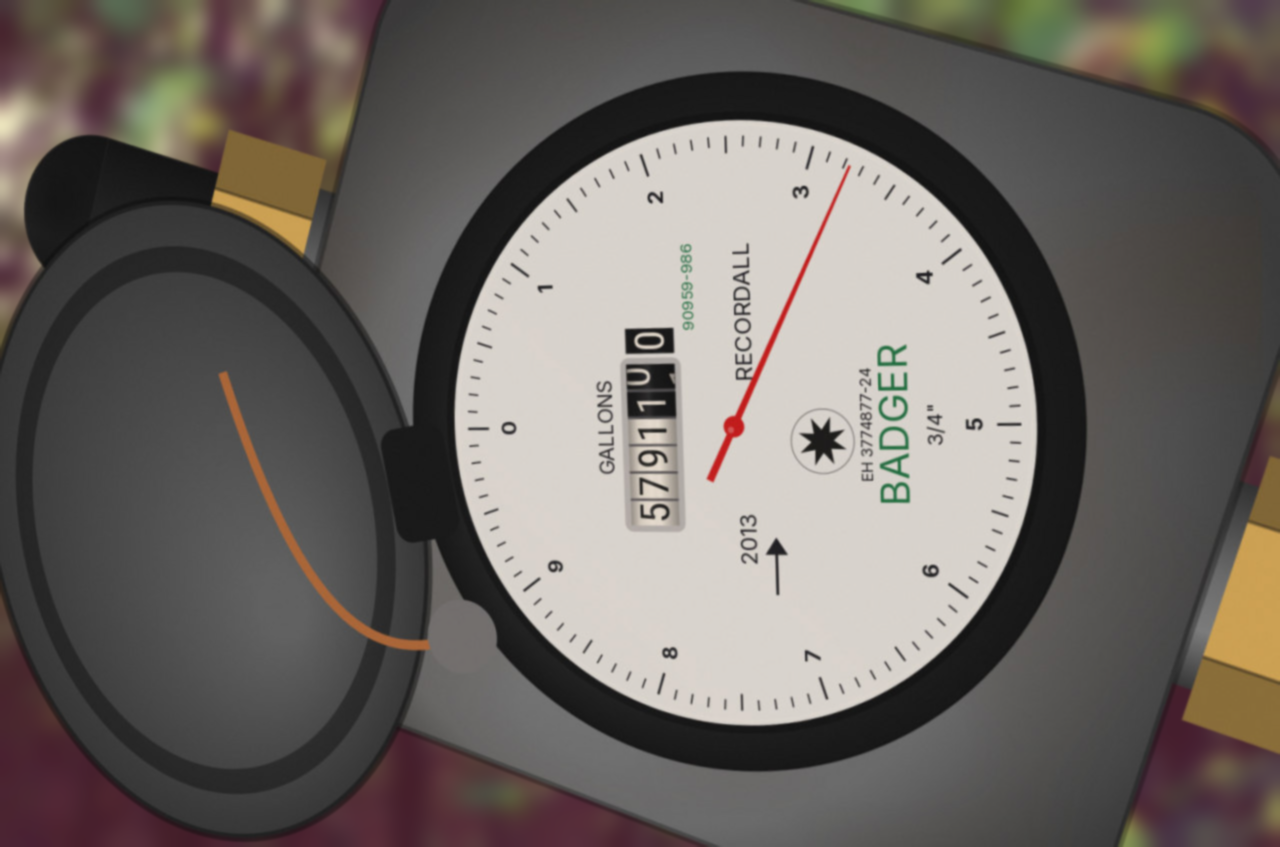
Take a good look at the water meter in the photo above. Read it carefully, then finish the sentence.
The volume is 5791103.2 gal
